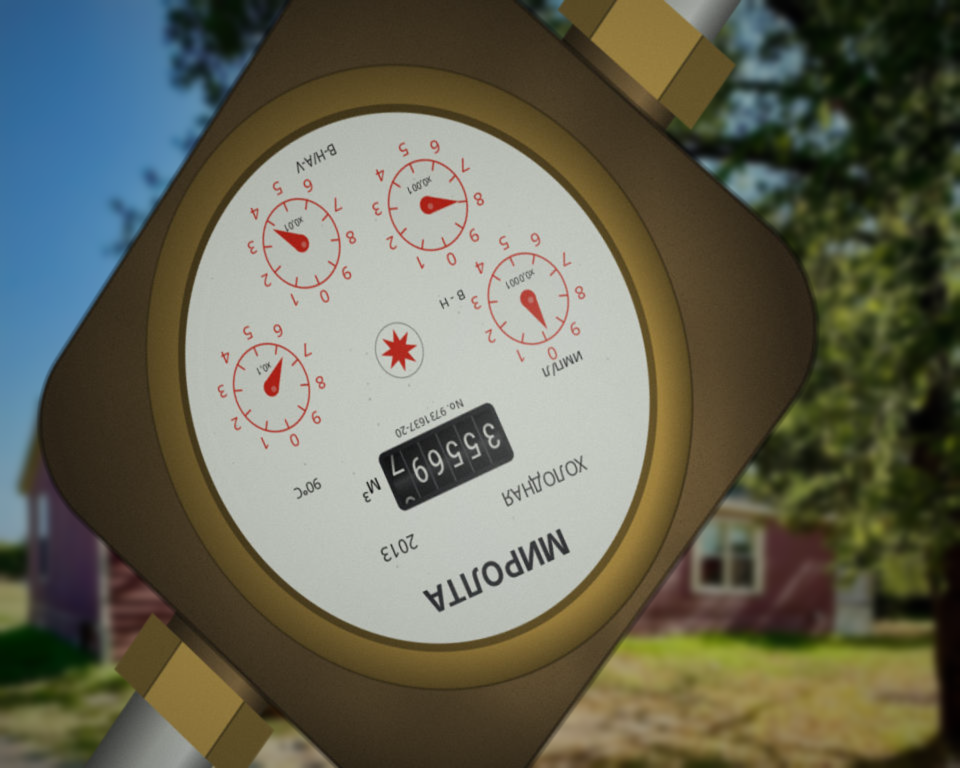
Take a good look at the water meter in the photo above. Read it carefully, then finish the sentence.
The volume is 355696.6379 m³
